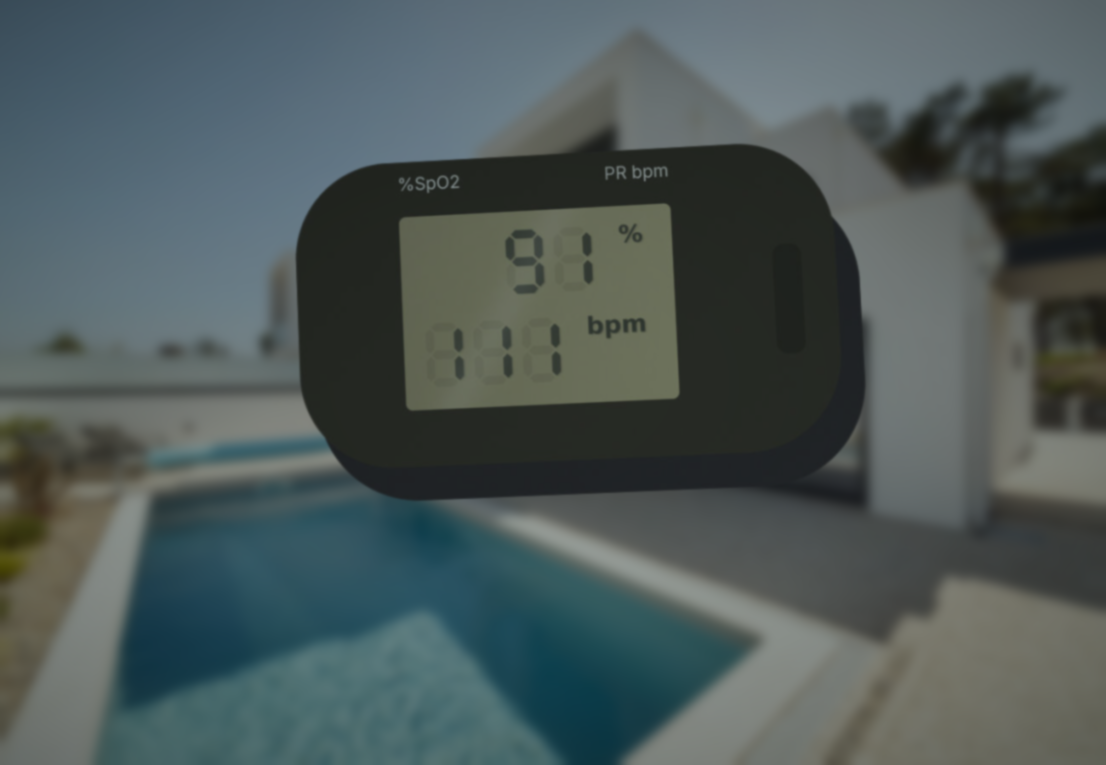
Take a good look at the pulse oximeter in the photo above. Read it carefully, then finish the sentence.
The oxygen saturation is 91 %
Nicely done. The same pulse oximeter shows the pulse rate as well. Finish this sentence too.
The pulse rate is 111 bpm
